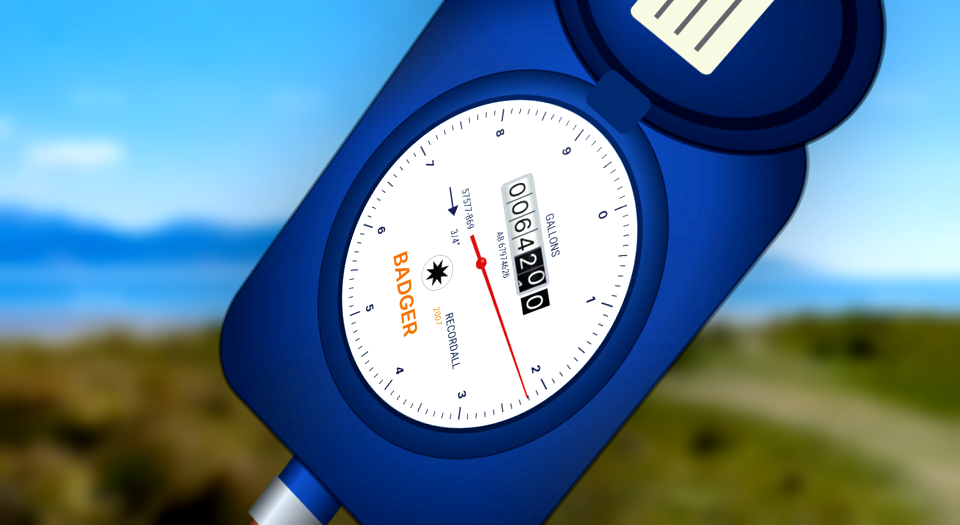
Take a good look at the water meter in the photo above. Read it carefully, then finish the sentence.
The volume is 64202.2 gal
